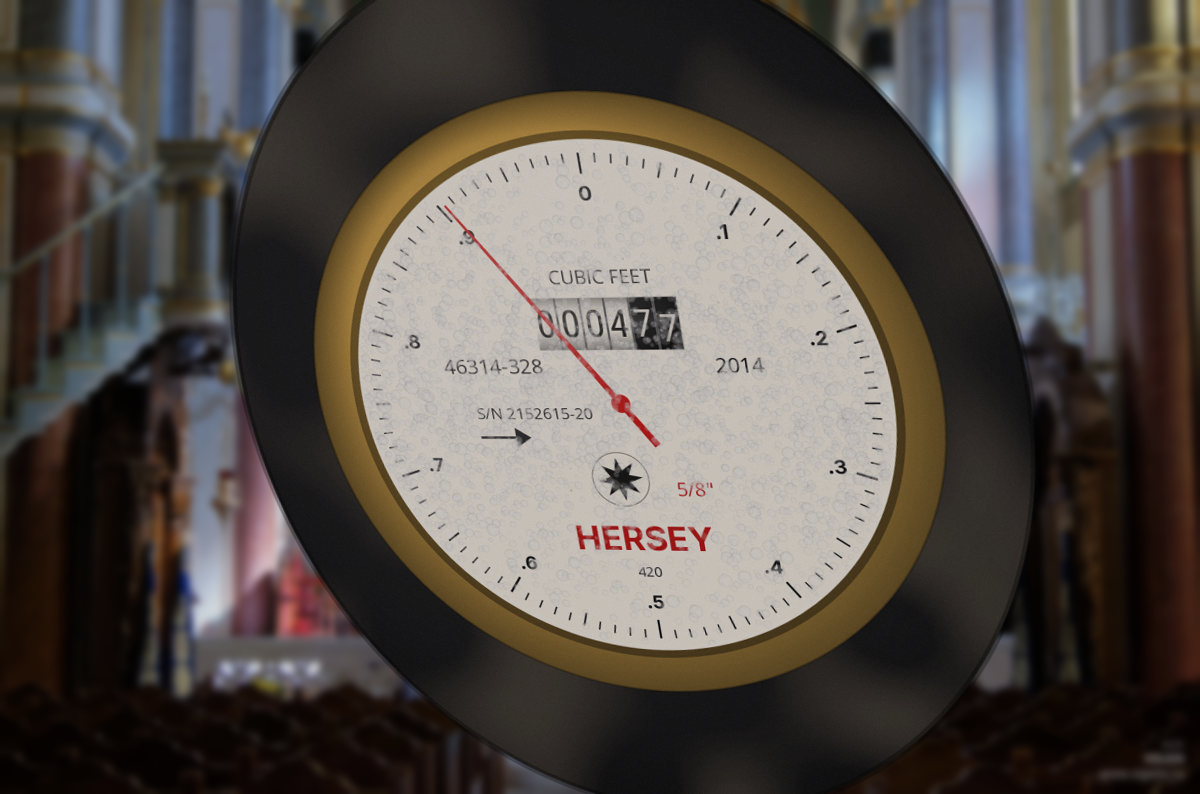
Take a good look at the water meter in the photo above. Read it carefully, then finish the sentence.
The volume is 476.90 ft³
